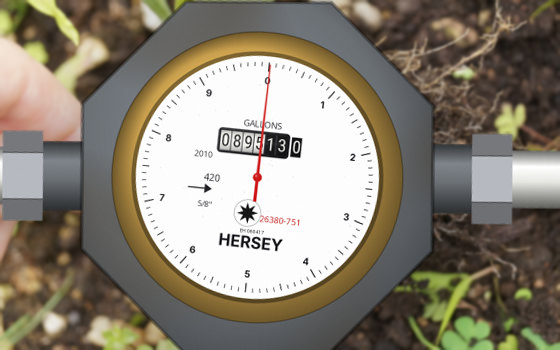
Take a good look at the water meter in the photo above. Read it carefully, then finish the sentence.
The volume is 895130.0 gal
